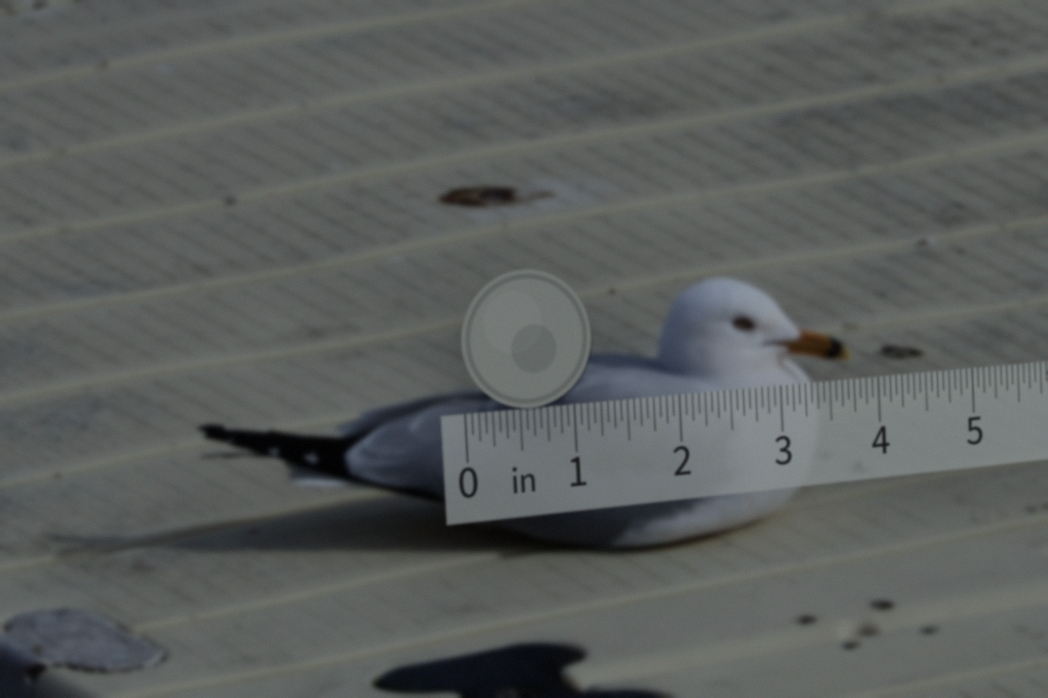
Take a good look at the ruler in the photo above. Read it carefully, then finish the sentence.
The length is 1.1875 in
